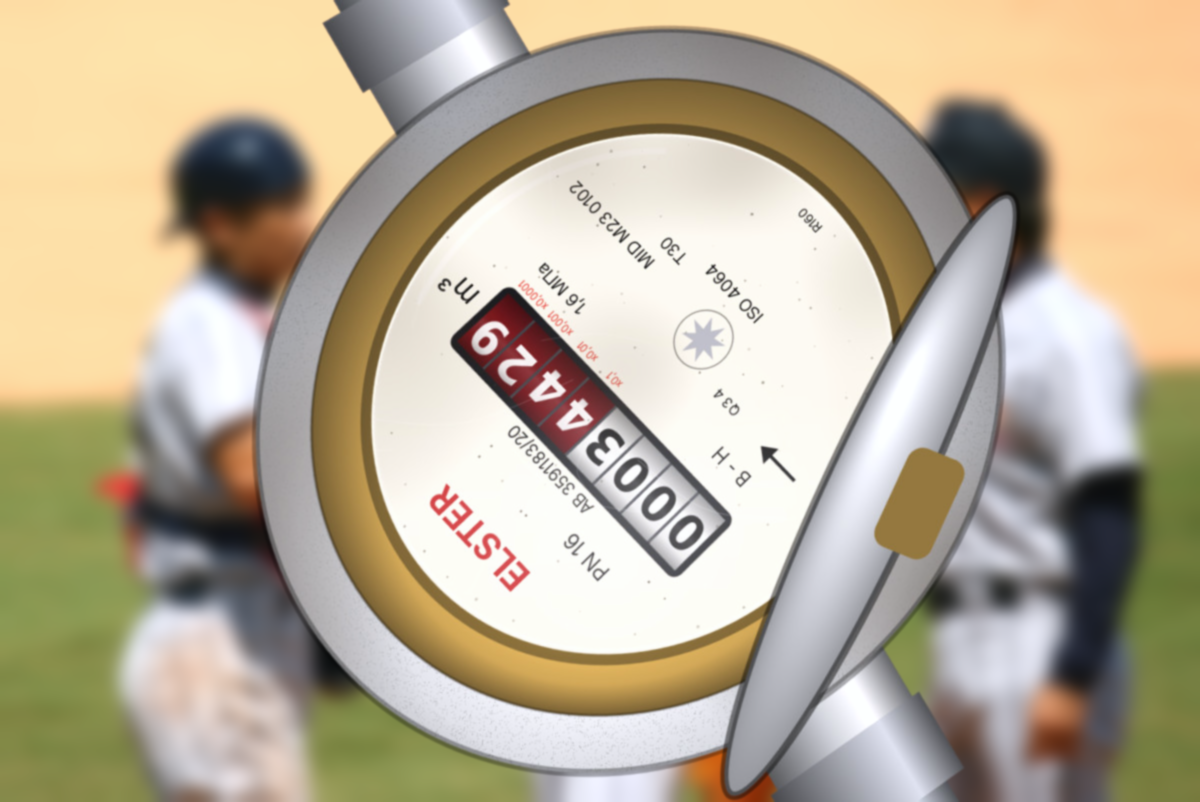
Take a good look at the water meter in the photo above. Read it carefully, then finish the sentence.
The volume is 3.4429 m³
